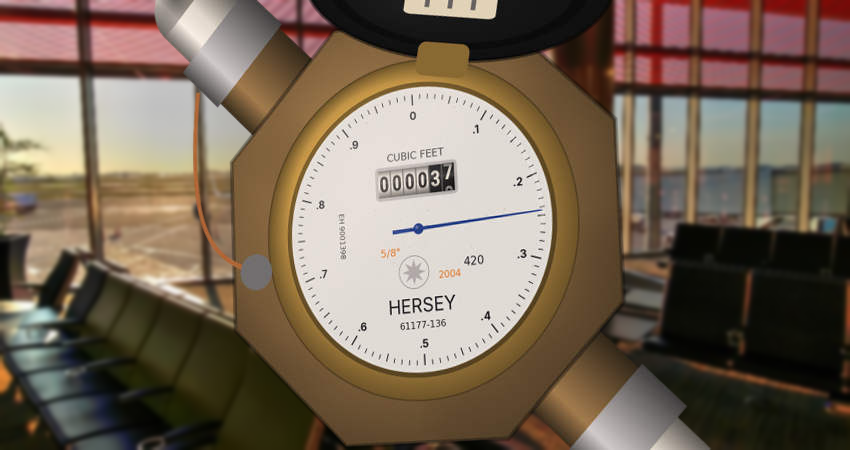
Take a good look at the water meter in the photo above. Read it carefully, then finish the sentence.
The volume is 37.24 ft³
